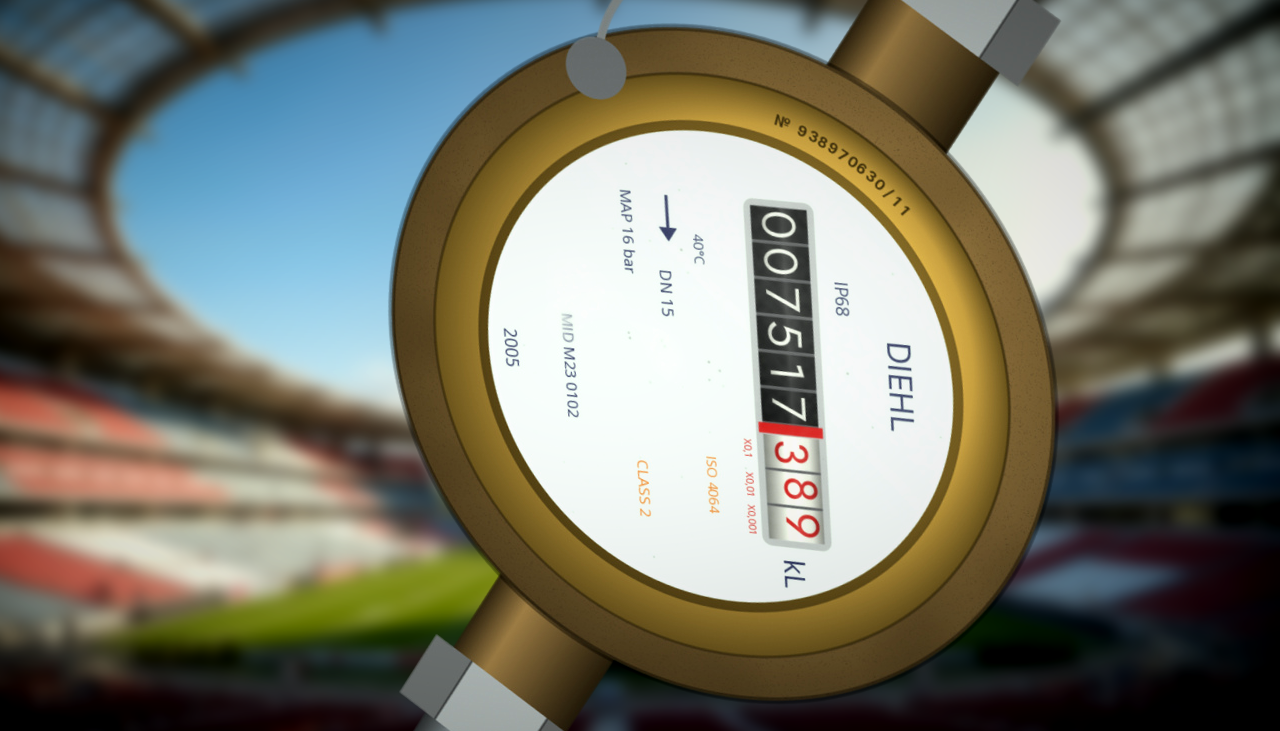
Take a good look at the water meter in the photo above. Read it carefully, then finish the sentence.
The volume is 7517.389 kL
